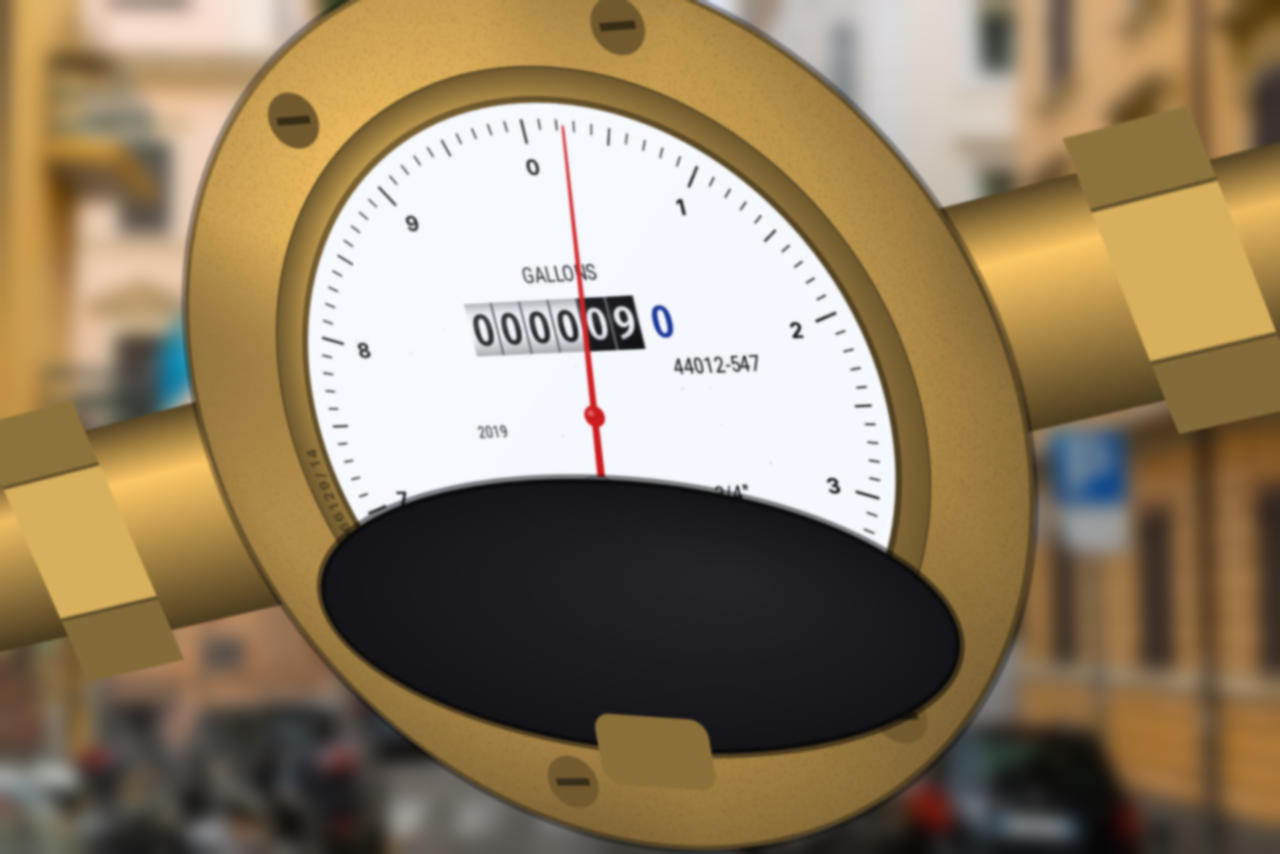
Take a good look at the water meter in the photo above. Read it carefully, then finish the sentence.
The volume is 90.2 gal
